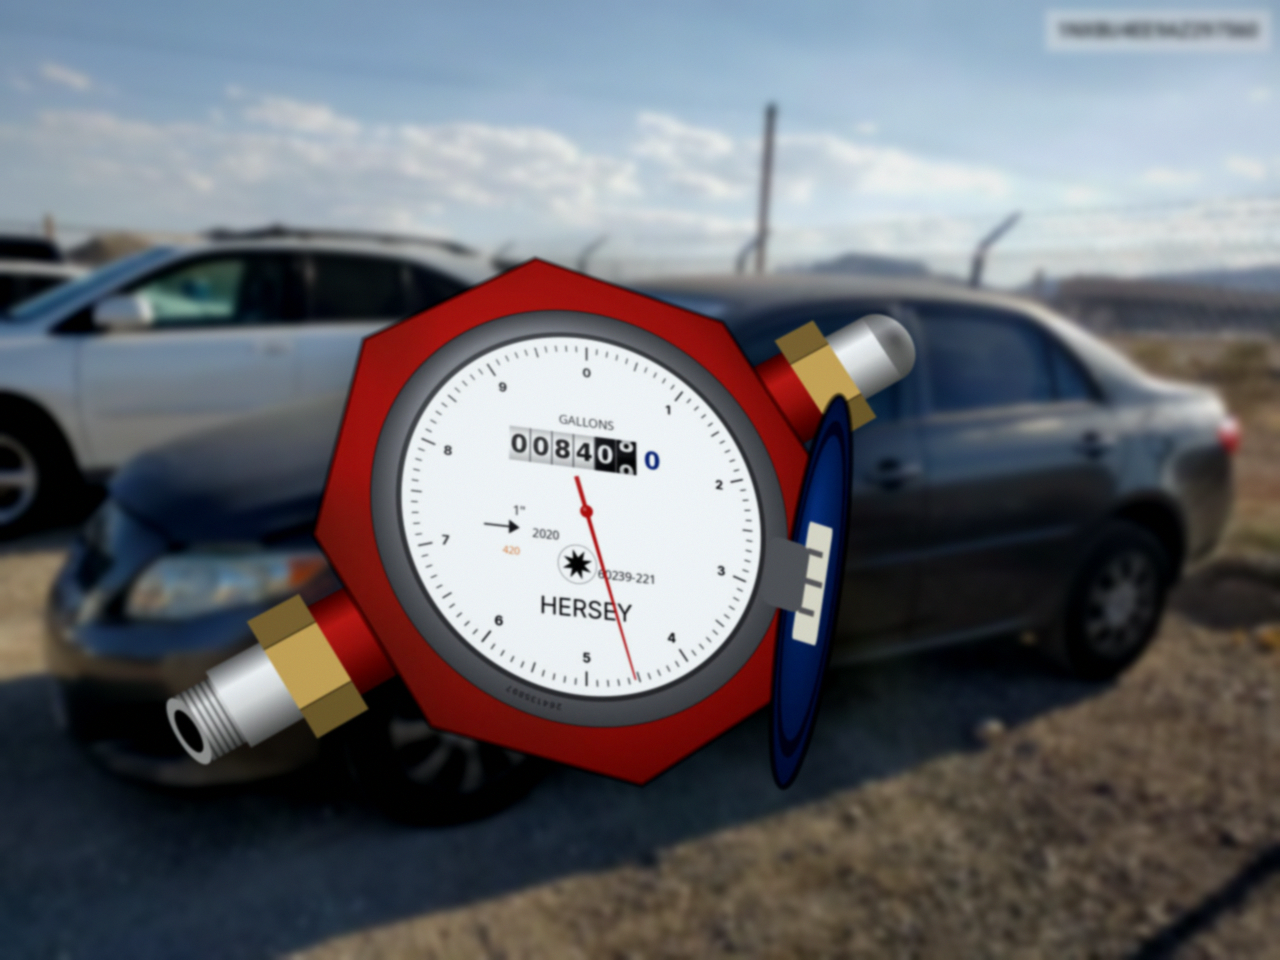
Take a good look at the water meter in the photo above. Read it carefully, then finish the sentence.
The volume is 84084.5 gal
